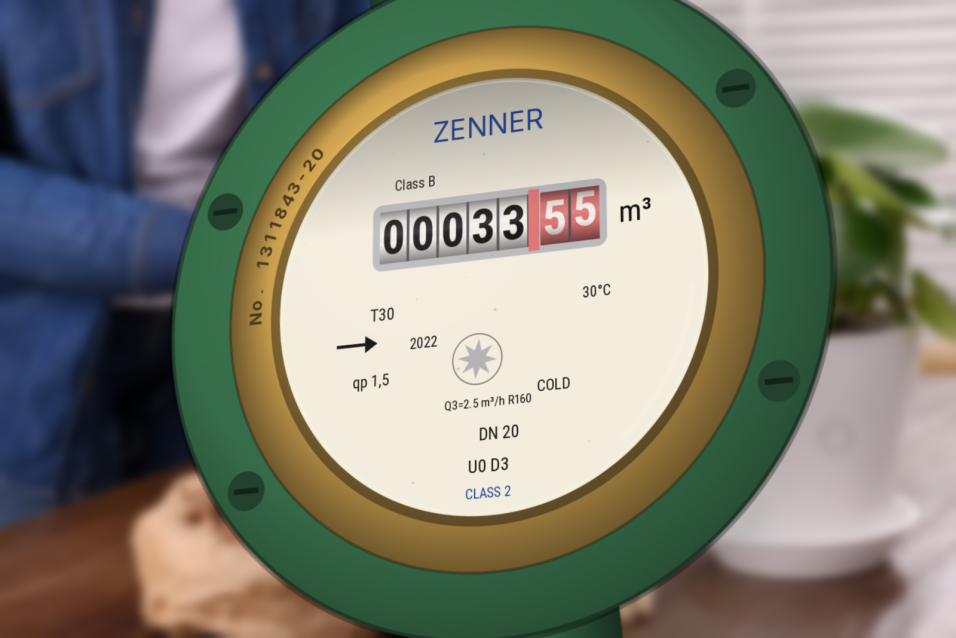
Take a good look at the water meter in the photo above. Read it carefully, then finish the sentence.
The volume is 33.55 m³
